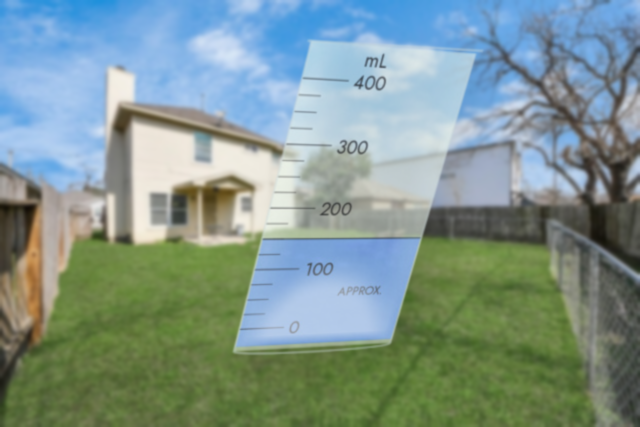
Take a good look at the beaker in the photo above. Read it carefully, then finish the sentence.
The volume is 150 mL
